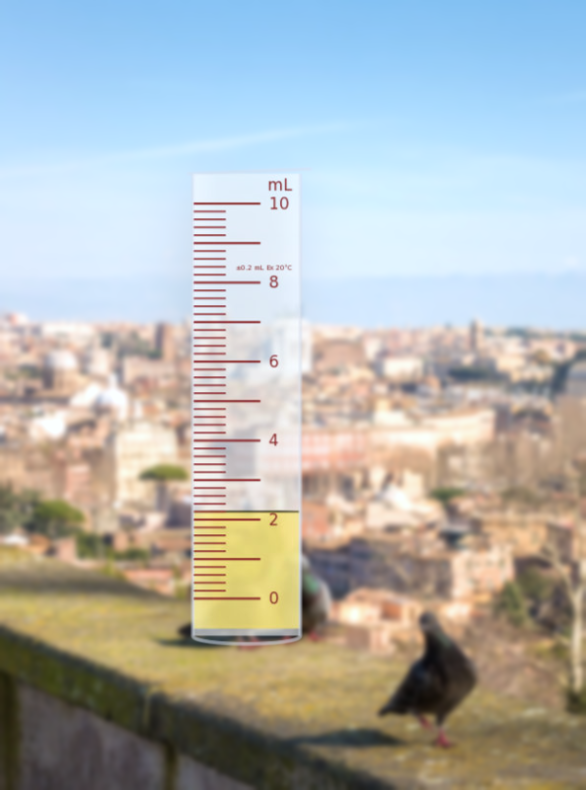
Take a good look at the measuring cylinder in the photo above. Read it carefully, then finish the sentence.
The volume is 2.2 mL
